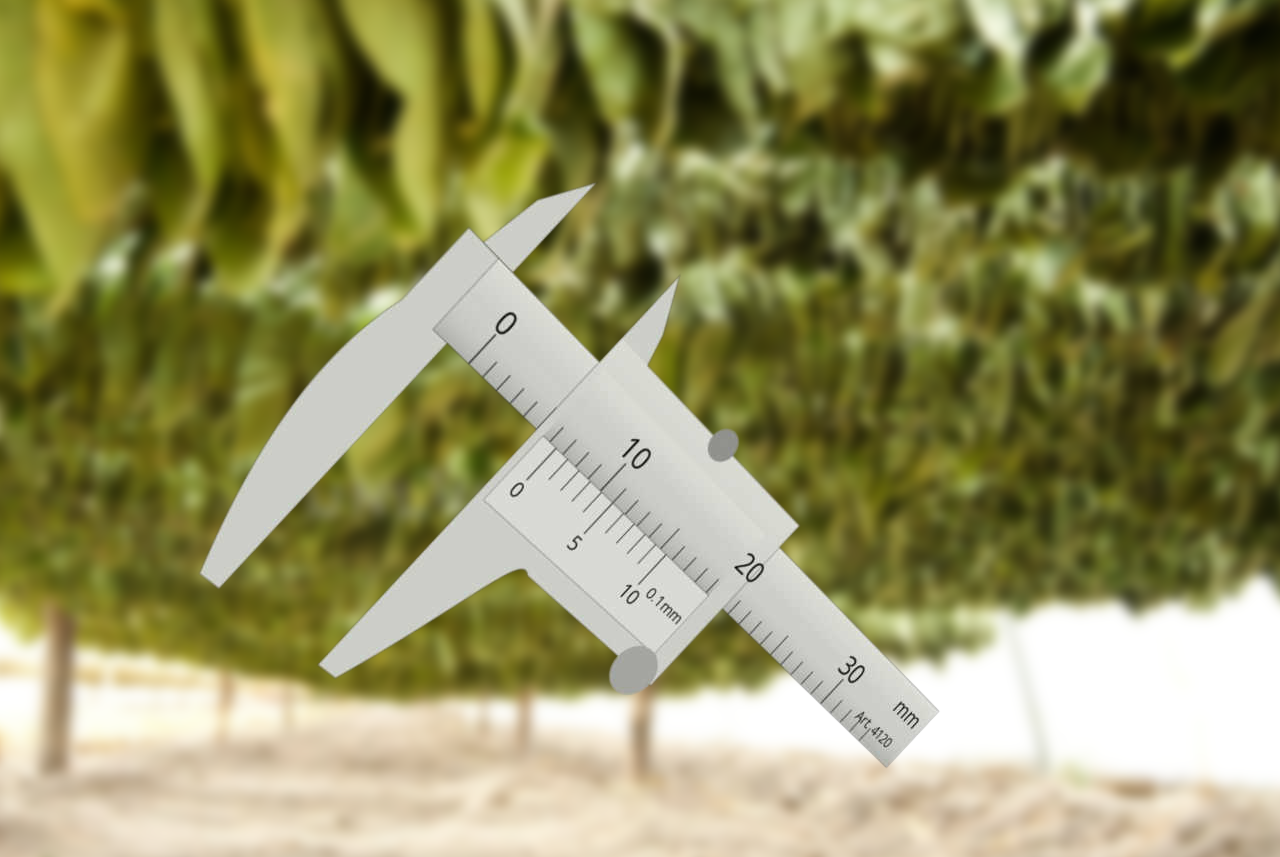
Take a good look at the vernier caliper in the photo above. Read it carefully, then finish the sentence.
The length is 6.5 mm
